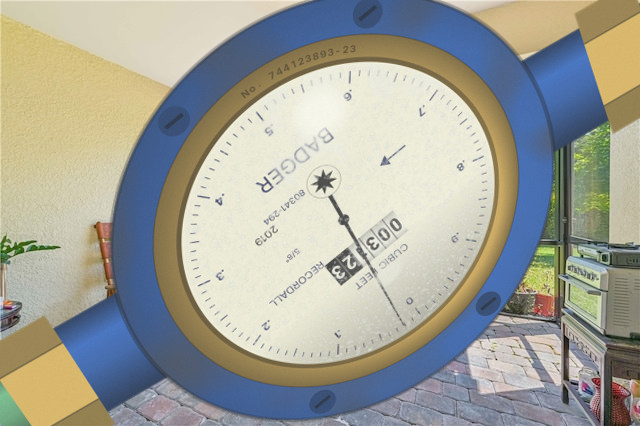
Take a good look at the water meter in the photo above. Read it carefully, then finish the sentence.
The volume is 3123.02 ft³
